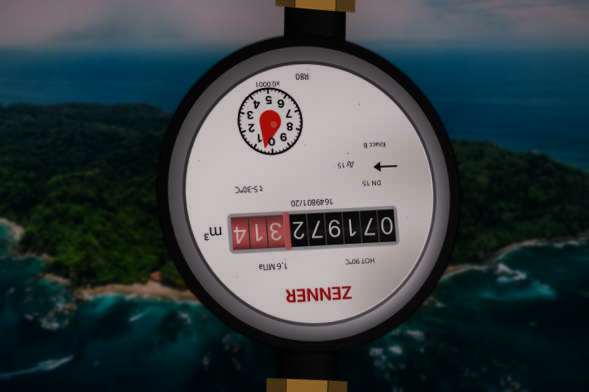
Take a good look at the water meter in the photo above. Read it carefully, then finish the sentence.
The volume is 71972.3140 m³
